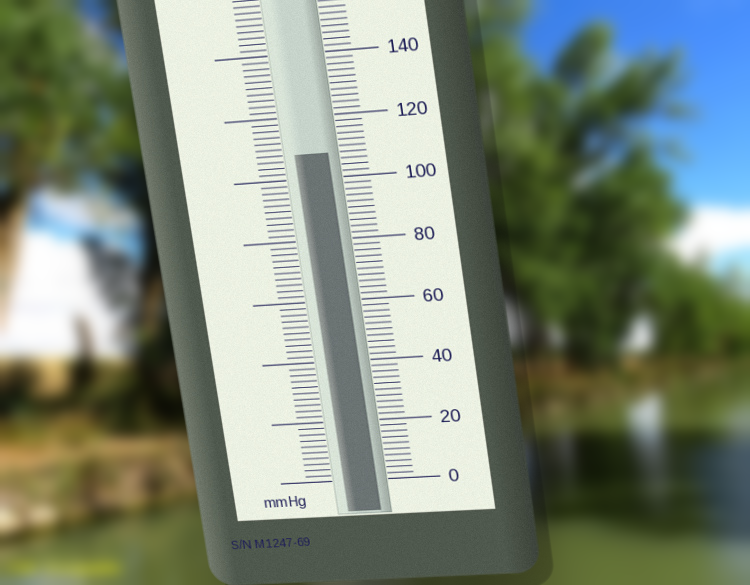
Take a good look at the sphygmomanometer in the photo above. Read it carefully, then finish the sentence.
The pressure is 108 mmHg
